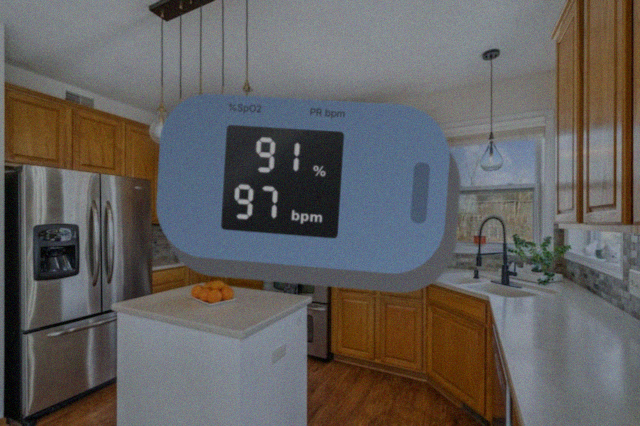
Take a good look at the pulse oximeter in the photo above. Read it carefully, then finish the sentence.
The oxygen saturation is 91 %
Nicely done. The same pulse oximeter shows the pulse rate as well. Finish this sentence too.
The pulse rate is 97 bpm
